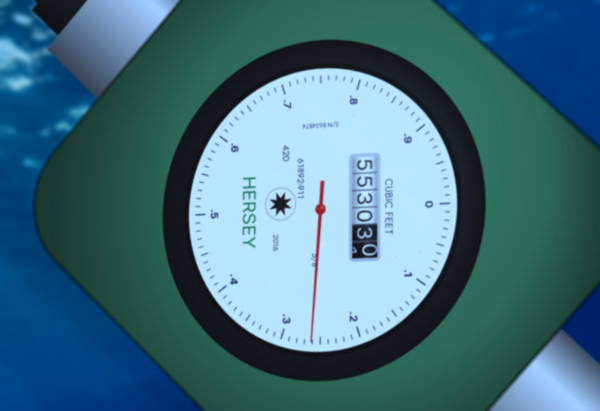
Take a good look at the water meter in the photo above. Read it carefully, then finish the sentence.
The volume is 553030.26 ft³
